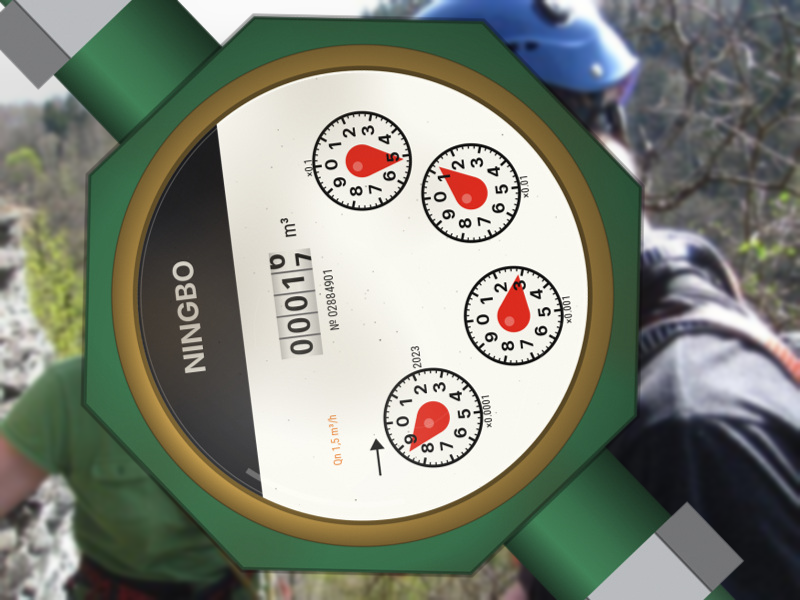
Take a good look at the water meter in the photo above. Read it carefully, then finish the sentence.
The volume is 16.5128 m³
